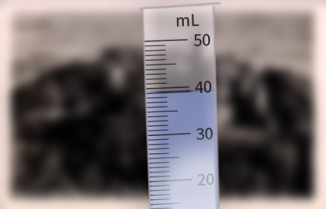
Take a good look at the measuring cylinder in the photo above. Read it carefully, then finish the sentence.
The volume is 39 mL
